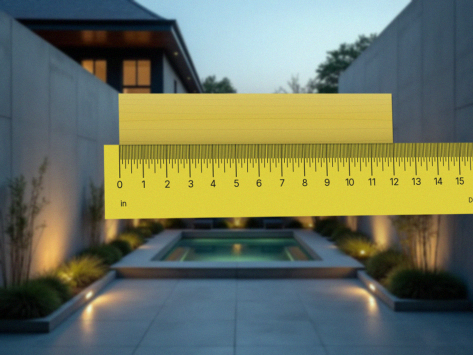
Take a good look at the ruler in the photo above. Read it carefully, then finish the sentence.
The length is 12 in
